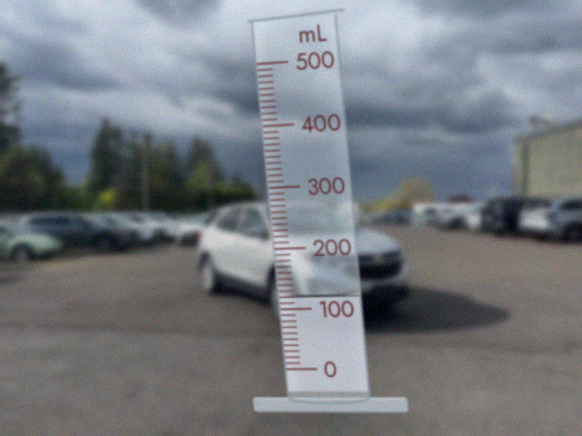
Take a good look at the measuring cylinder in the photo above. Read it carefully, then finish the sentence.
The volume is 120 mL
